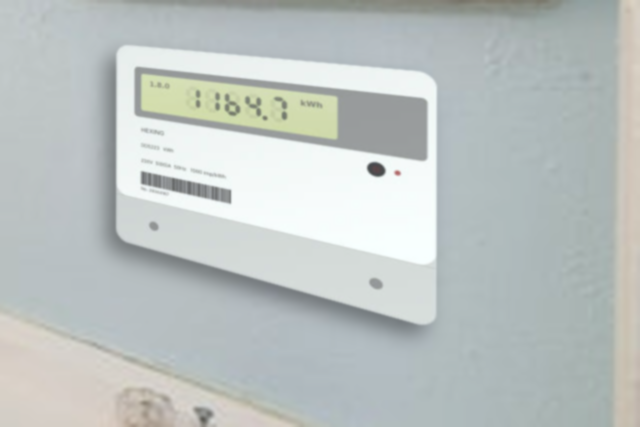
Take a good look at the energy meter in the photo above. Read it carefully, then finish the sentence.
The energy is 1164.7 kWh
